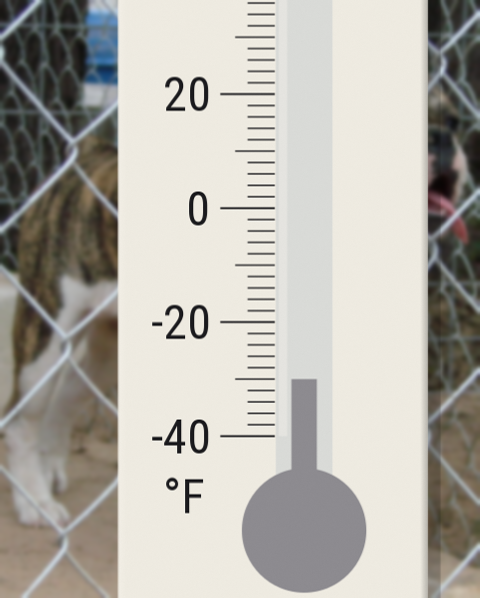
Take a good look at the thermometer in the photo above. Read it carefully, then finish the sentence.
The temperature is -30 °F
